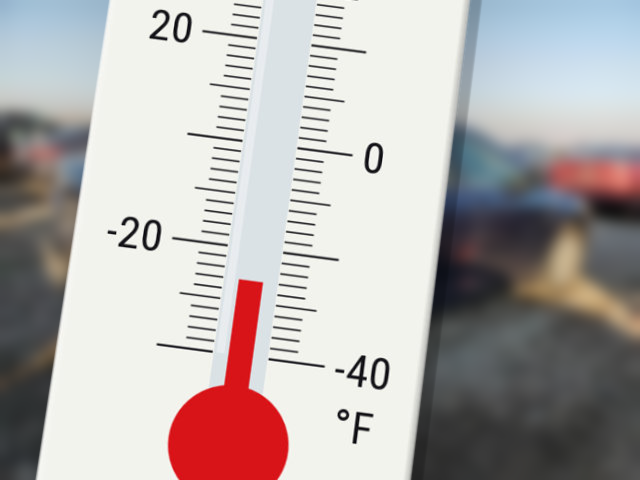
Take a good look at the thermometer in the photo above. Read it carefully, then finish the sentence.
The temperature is -26 °F
